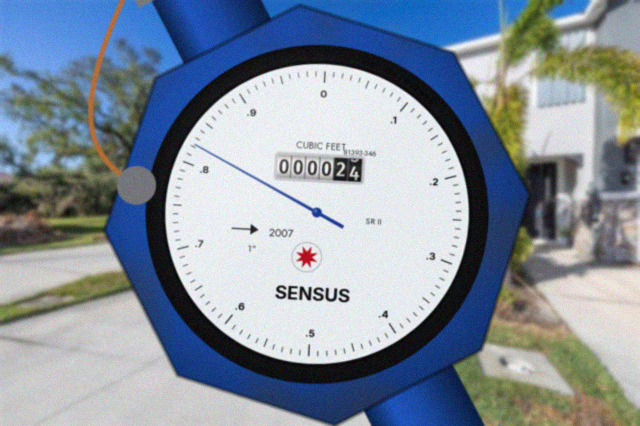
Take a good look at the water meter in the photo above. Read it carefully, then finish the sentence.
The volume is 23.82 ft³
